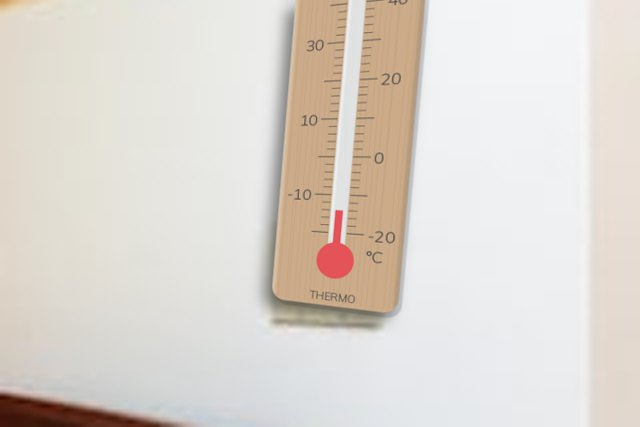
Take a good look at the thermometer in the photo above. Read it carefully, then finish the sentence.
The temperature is -14 °C
